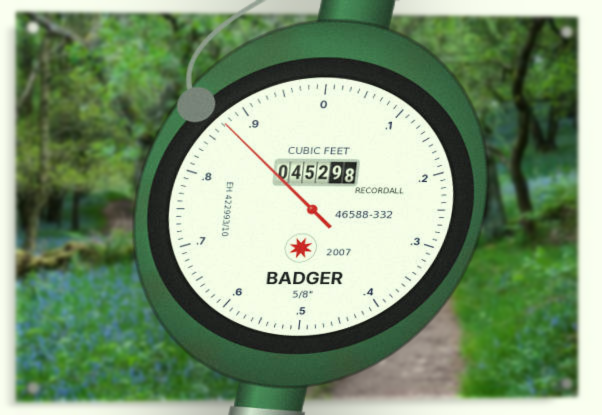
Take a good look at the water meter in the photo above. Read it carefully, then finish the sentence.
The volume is 45297.87 ft³
